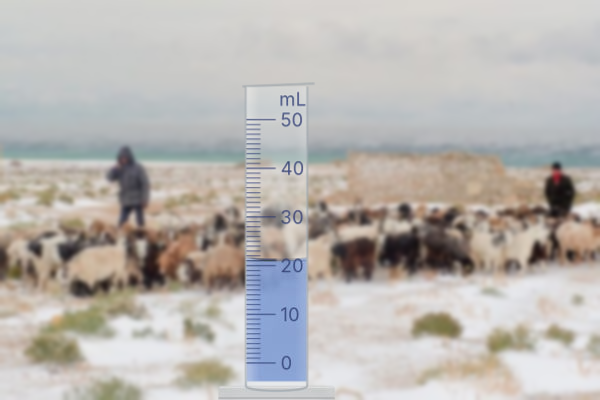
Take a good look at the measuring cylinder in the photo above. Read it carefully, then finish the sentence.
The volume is 21 mL
